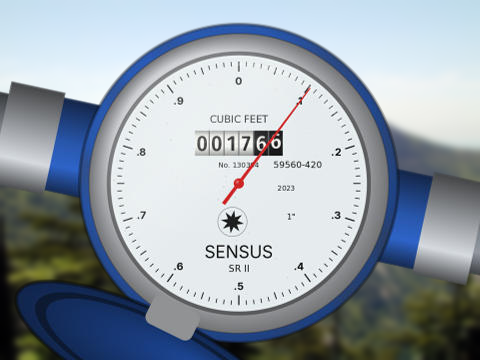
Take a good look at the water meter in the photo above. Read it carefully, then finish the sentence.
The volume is 1766.10 ft³
